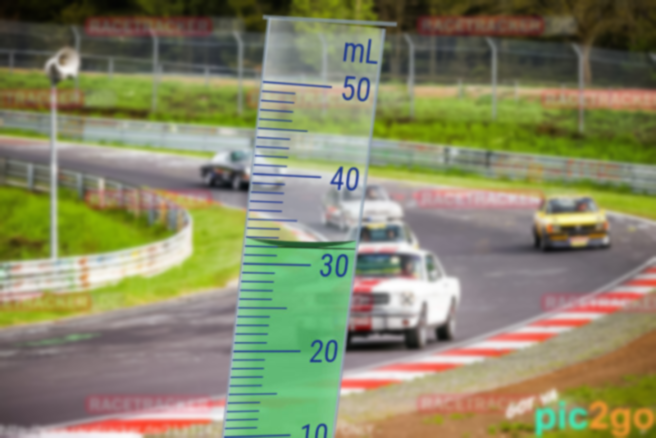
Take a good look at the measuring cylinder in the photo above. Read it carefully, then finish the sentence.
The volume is 32 mL
